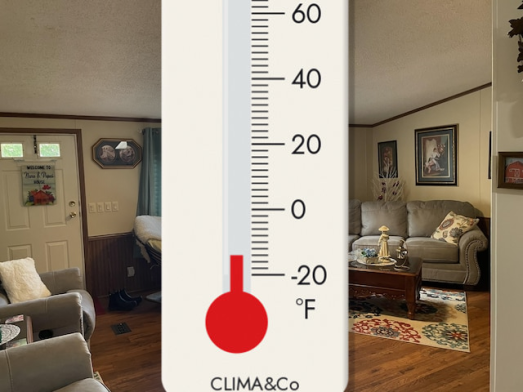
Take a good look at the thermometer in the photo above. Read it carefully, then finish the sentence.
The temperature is -14 °F
